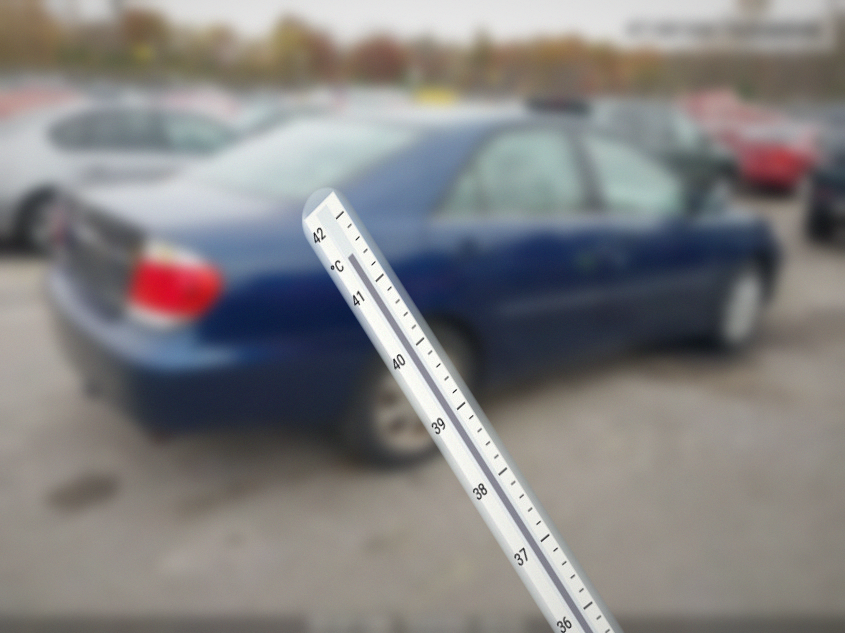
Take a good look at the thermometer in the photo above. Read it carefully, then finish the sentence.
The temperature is 41.5 °C
